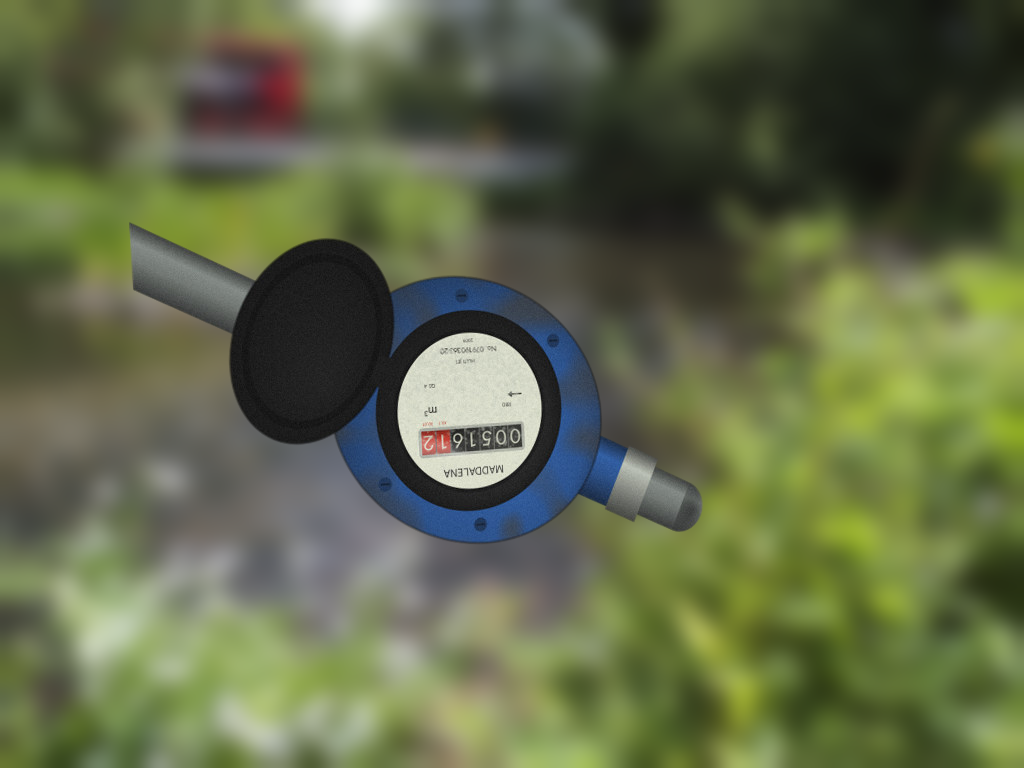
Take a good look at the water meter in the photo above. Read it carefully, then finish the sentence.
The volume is 516.12 m³
